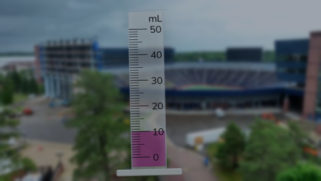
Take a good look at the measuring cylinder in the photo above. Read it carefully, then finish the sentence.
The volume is 10 mL
